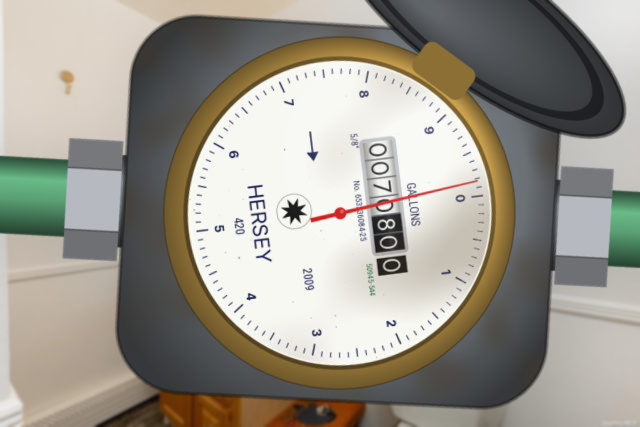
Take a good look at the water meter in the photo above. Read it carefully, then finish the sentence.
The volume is 70799.8 gal
